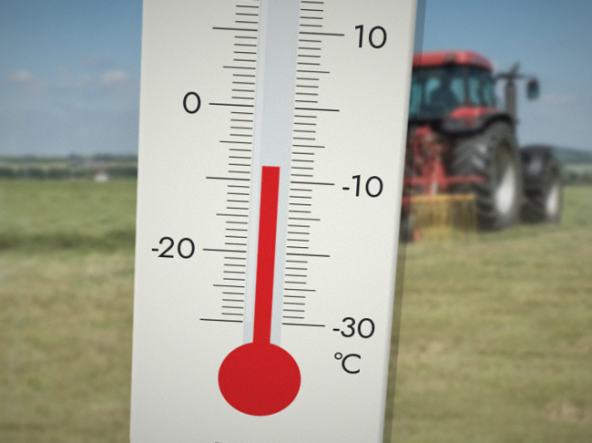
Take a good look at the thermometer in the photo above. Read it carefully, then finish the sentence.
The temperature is -8 °C
